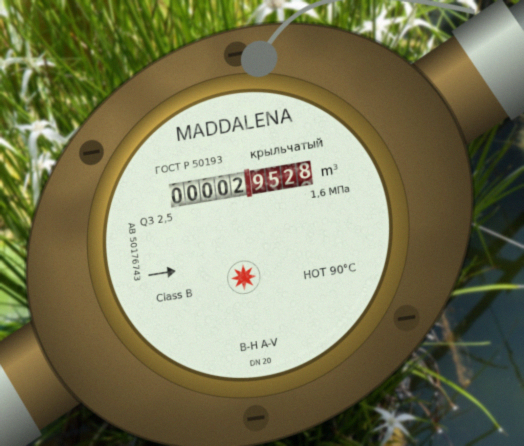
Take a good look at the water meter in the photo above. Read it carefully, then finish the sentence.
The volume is 2.9528 m³
